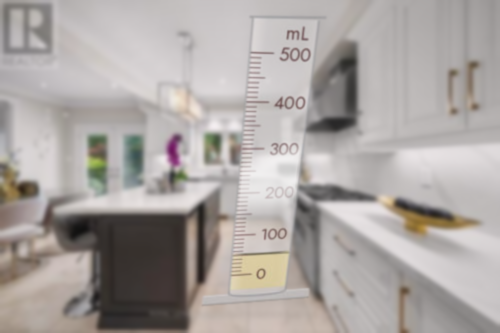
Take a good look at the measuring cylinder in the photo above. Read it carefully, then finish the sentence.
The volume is 50 mL
